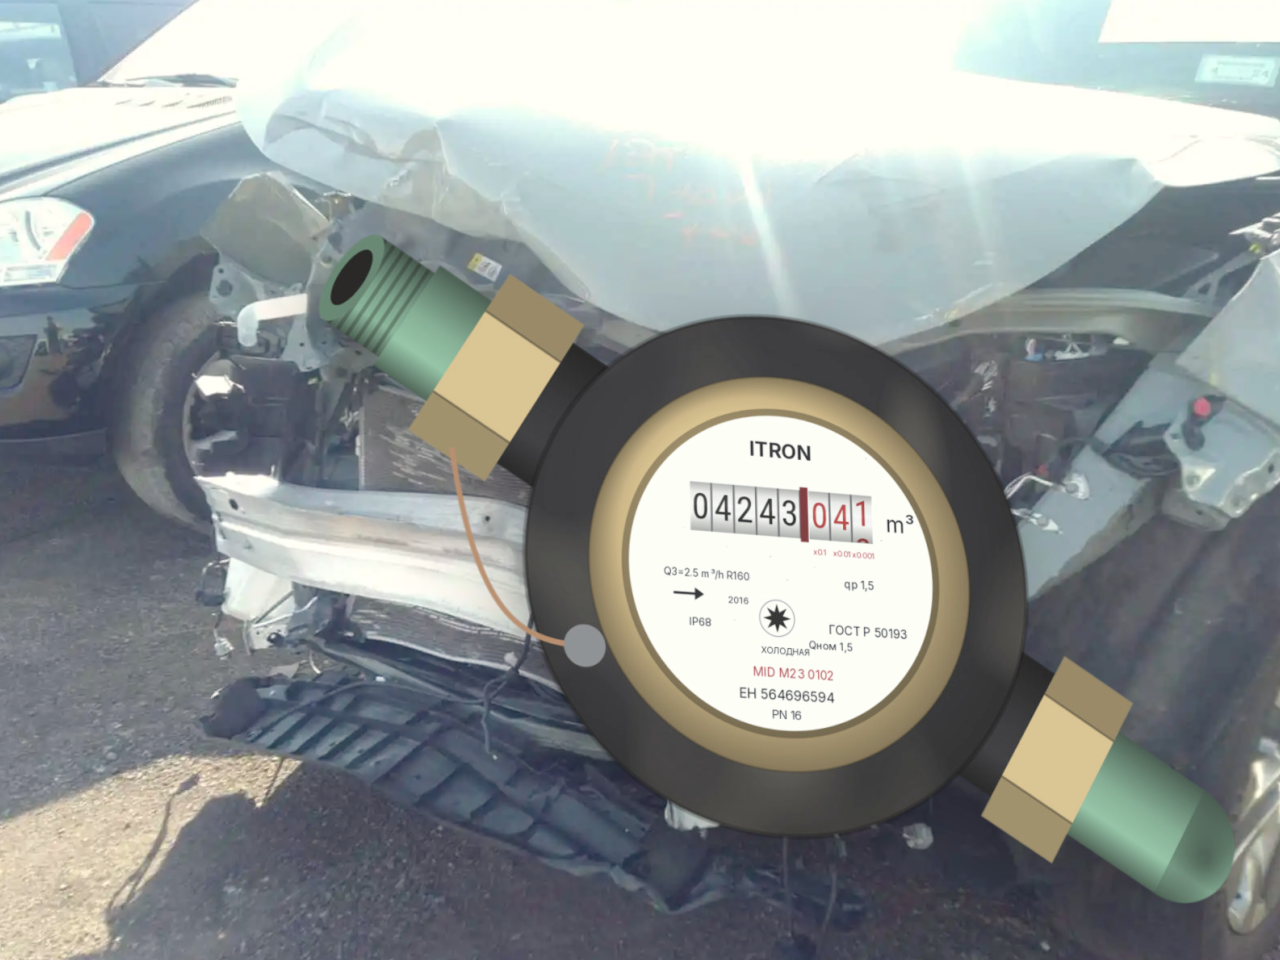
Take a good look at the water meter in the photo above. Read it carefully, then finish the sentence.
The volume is 4243.041 m³
